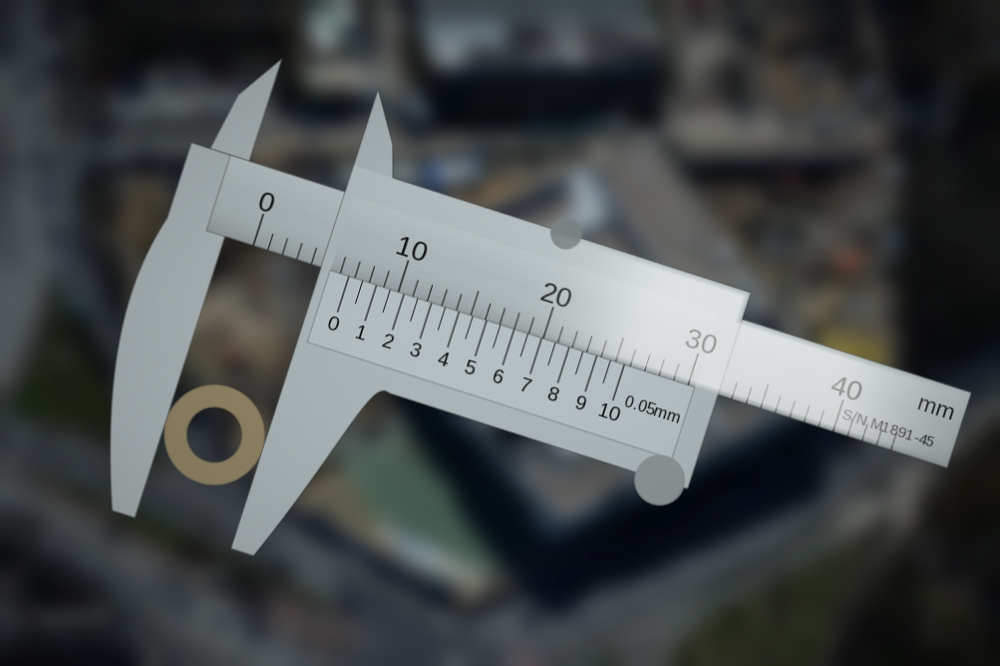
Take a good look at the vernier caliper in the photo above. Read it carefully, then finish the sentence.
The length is 6.6 mm
